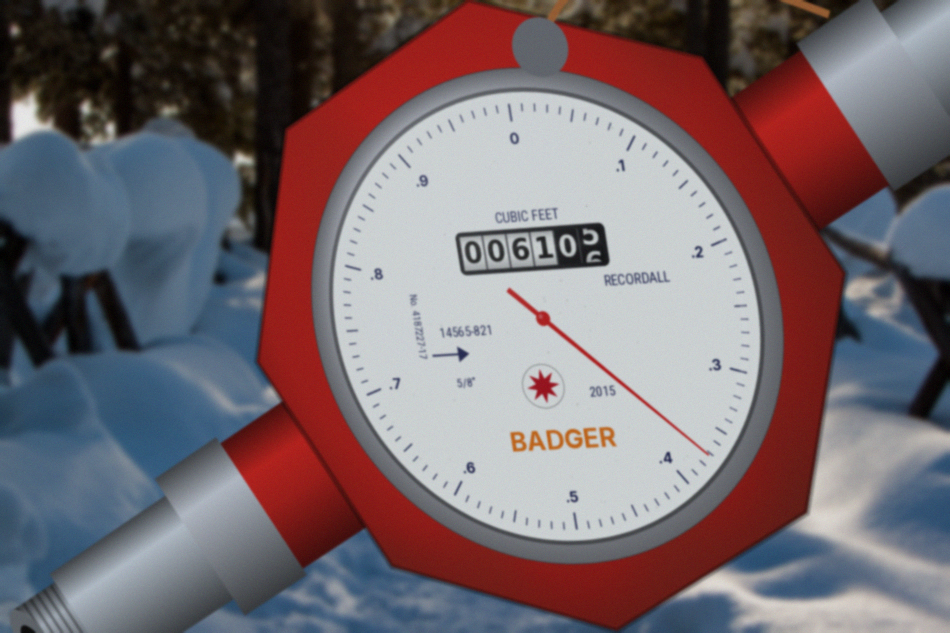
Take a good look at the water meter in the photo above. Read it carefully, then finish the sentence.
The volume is 6105.37 ft³
